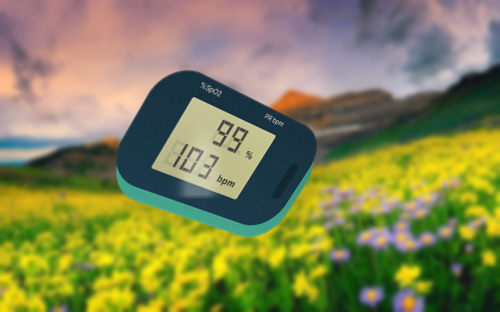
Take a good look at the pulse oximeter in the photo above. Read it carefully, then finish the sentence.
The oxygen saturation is 99 %
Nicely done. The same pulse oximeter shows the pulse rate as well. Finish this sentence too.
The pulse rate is 103 bpm
